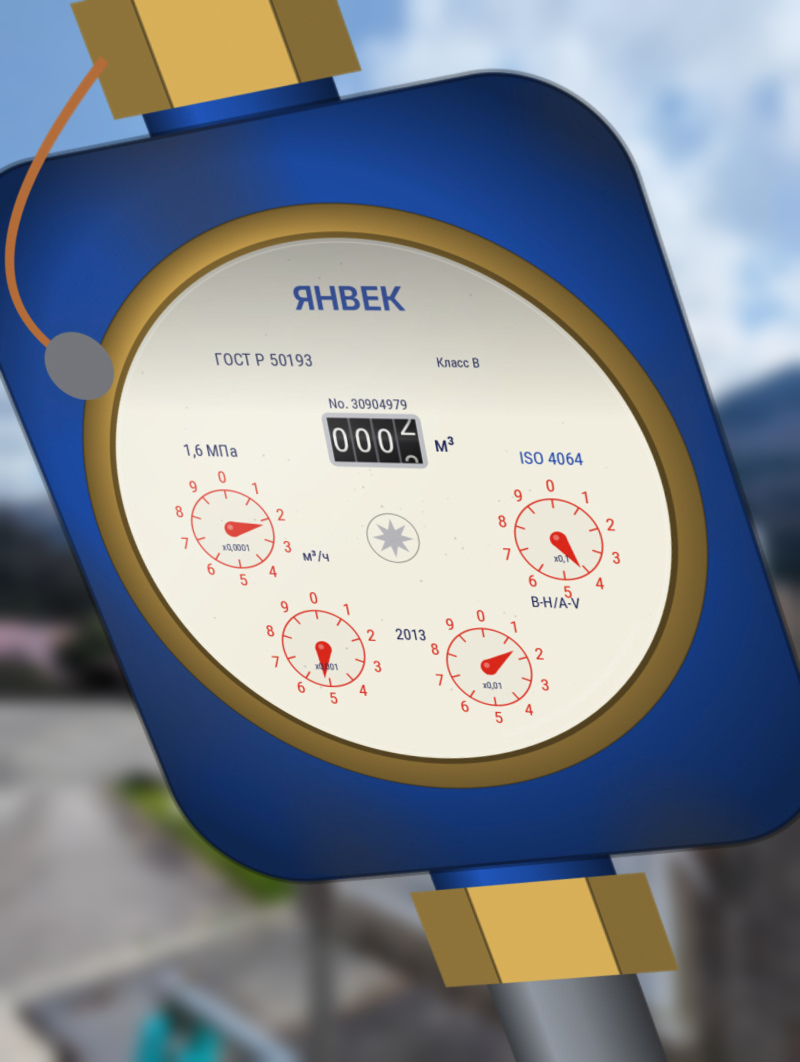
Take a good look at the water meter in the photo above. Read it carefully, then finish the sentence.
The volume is 2.4152 m³
